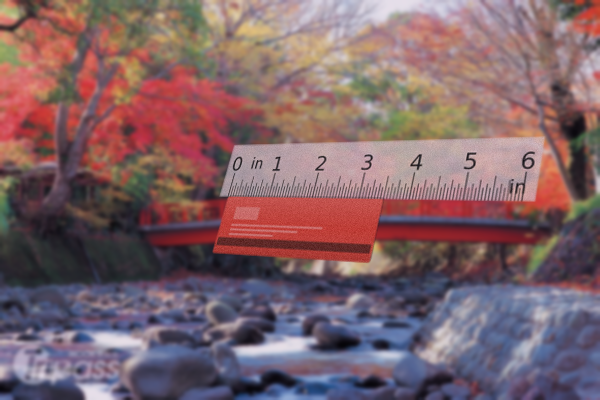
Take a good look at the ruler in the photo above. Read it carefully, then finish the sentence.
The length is 3.5 in
